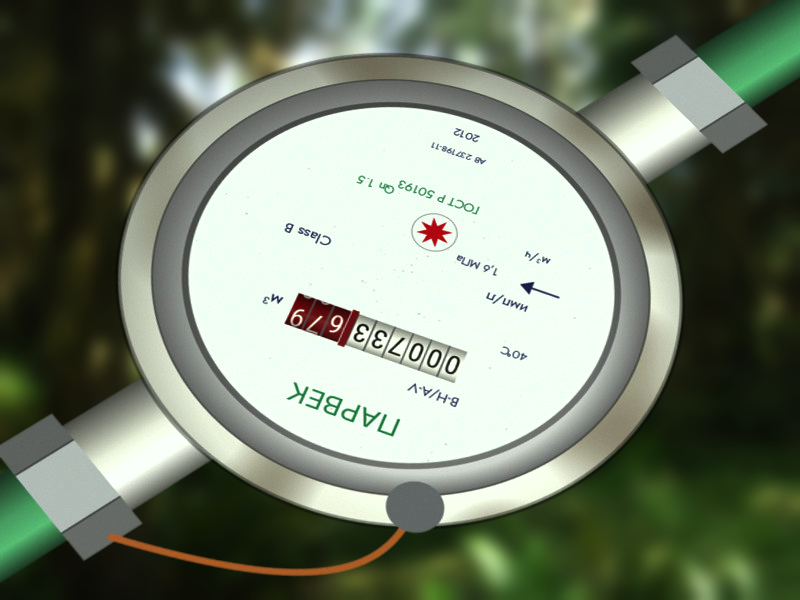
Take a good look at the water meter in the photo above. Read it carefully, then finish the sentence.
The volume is 733.679 m³
